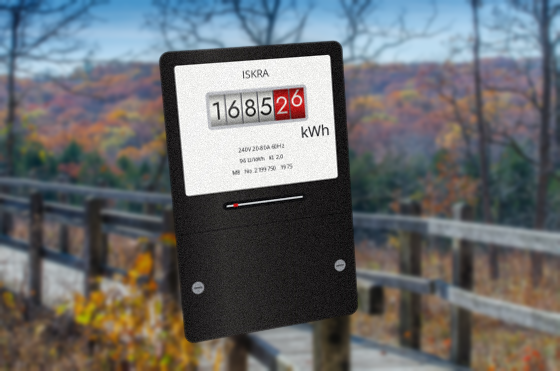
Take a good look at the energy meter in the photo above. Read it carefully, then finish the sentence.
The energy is 1685.26 kWh
